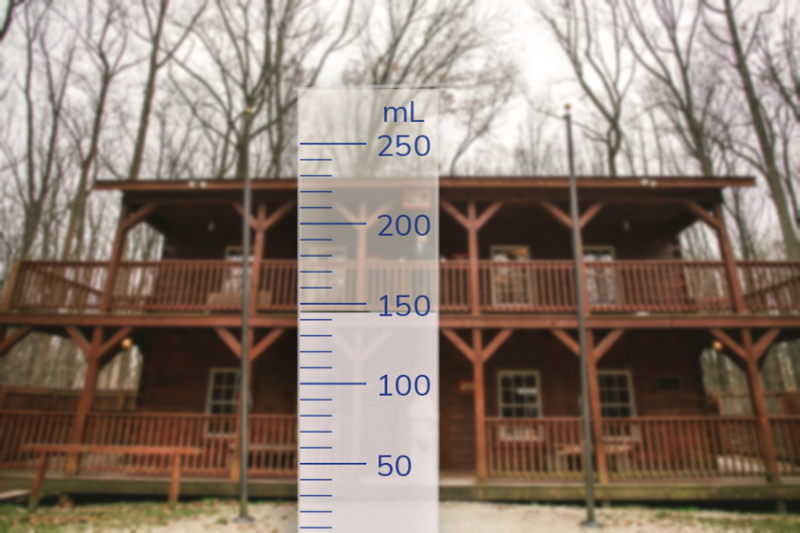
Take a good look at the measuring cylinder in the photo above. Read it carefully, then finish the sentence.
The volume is 145 mL
